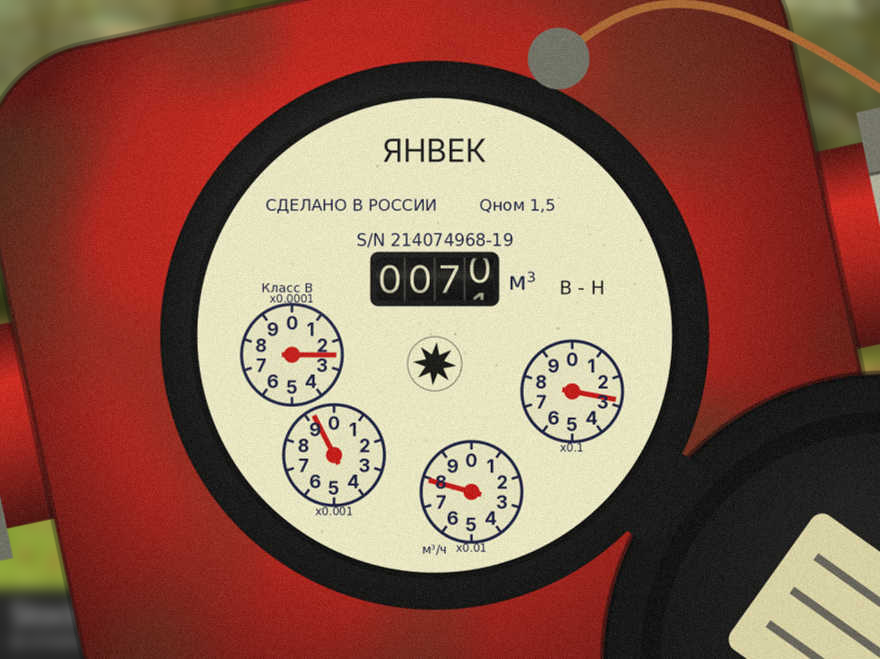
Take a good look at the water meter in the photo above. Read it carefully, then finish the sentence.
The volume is 70.2792 m³
